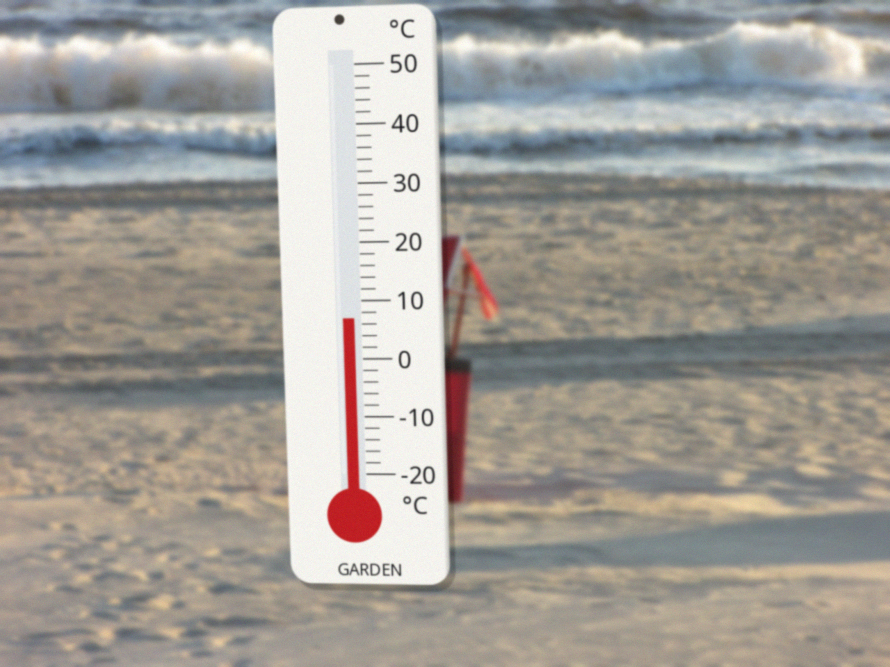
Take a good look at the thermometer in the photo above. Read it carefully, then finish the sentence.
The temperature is 7 °C
